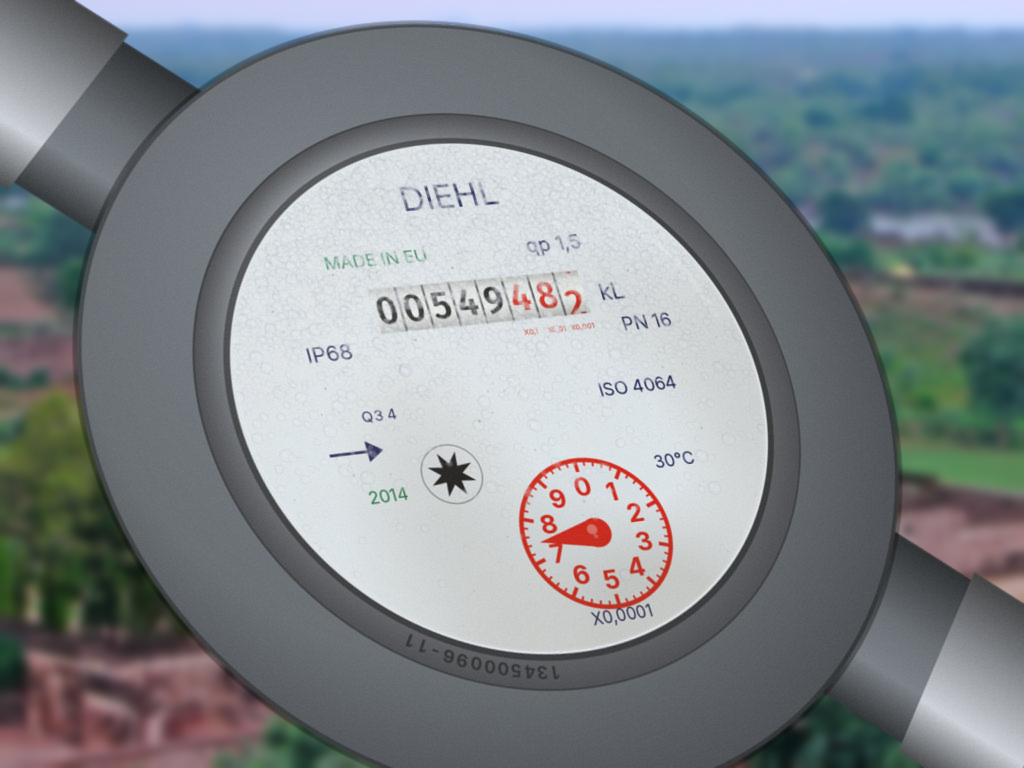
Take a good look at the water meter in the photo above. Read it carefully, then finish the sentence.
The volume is 549.4817 kL
